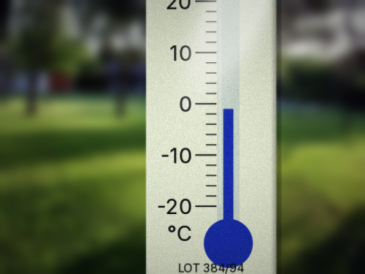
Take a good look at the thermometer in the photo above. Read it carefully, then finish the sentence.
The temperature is -1 °C
